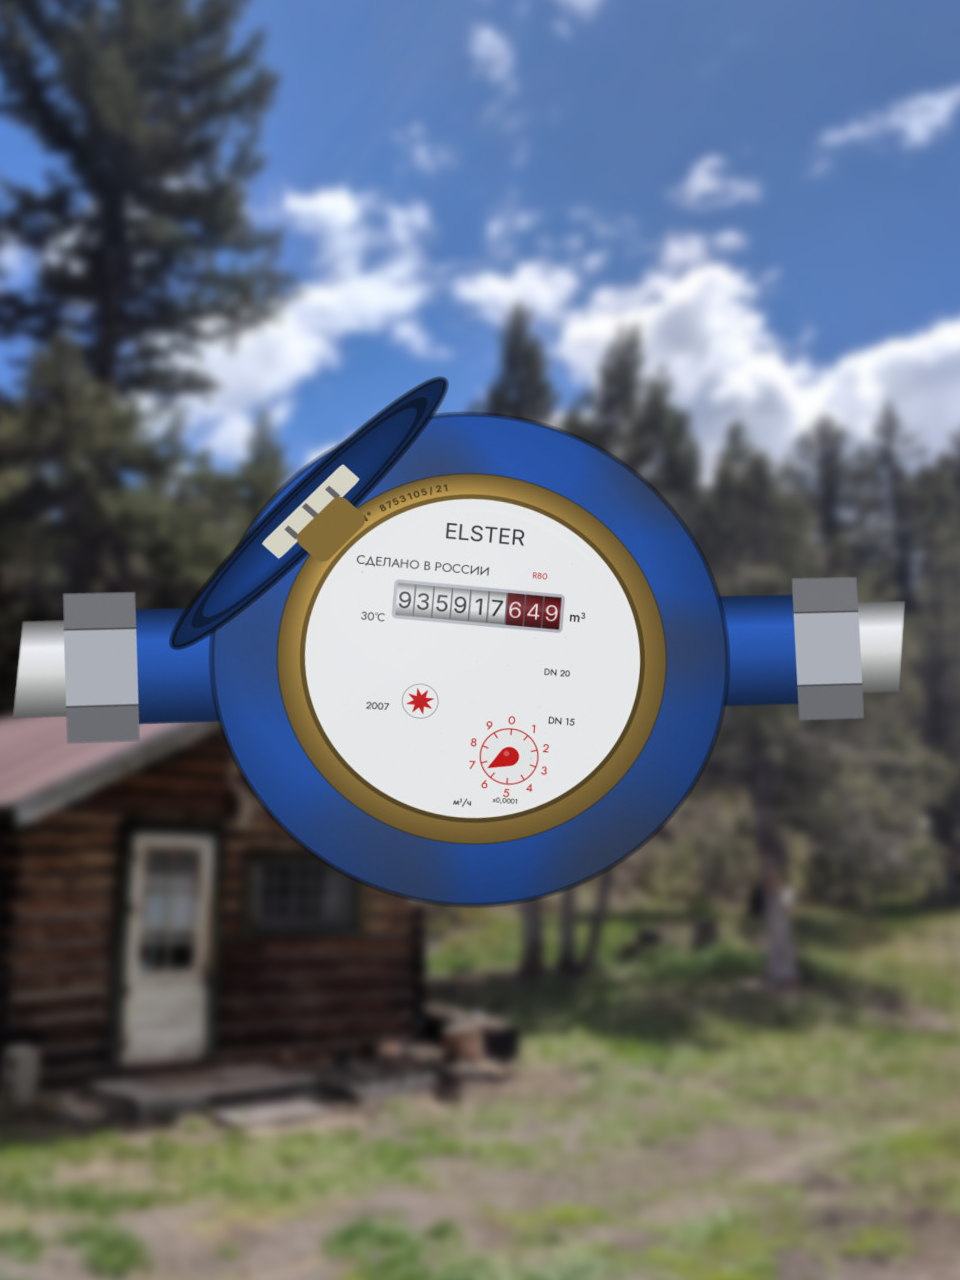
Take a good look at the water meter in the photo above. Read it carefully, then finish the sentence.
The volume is 935917.6496 m³
